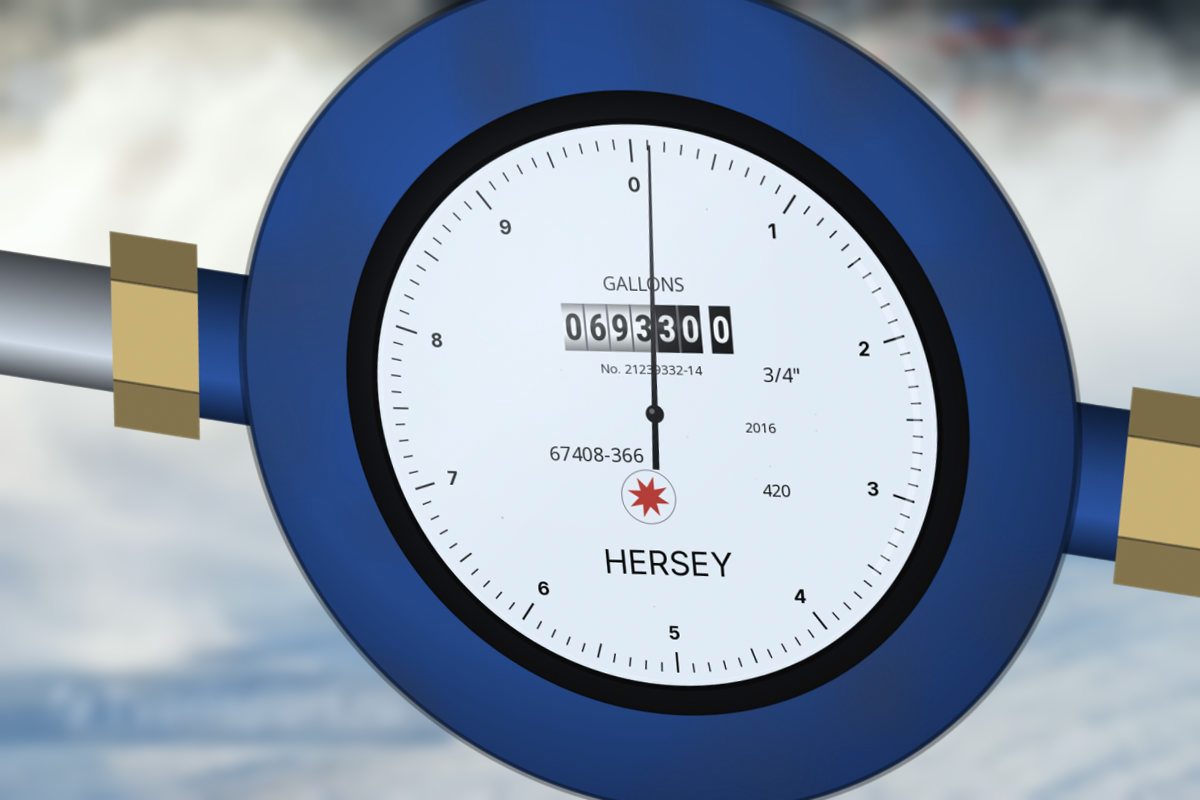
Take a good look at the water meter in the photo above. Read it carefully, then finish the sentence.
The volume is 693300.1 gal
